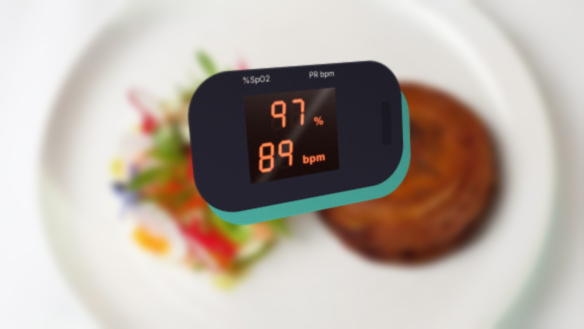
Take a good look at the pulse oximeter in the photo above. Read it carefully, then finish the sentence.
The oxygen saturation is 97 %
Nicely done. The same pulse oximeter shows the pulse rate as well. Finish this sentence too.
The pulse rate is 89 bpm
